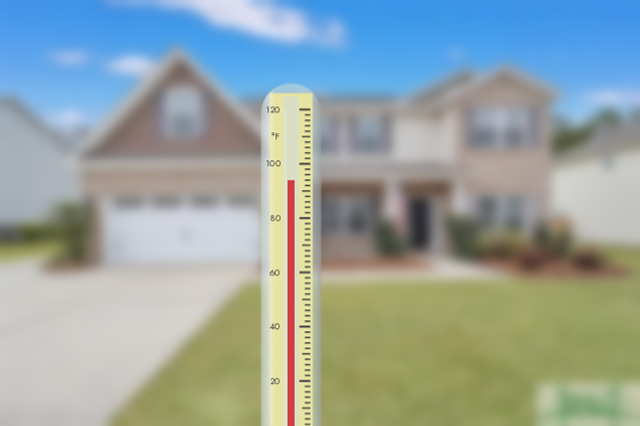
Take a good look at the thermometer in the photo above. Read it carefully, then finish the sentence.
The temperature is 94 °F
